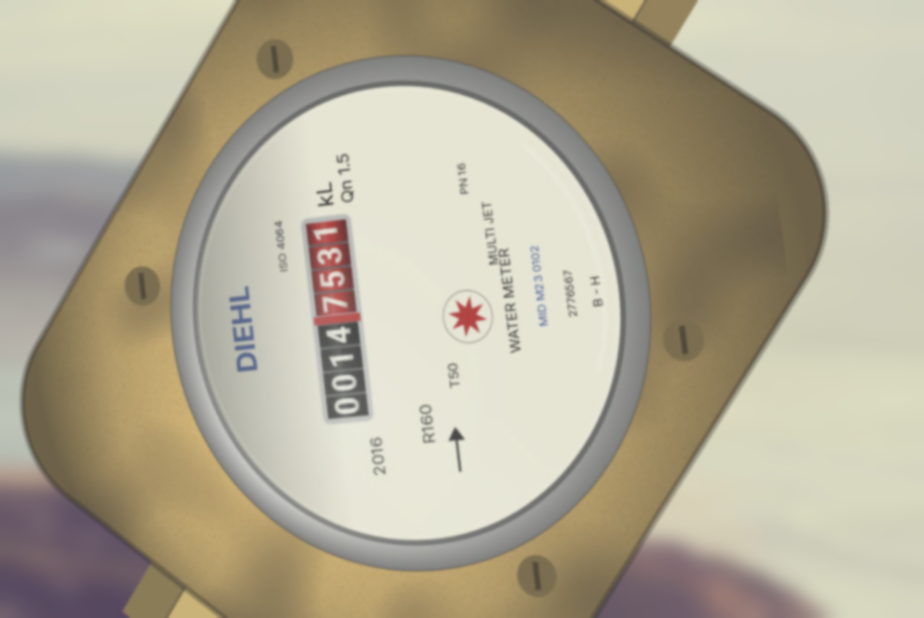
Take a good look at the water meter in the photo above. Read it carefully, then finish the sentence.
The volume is 14.7531 kL
